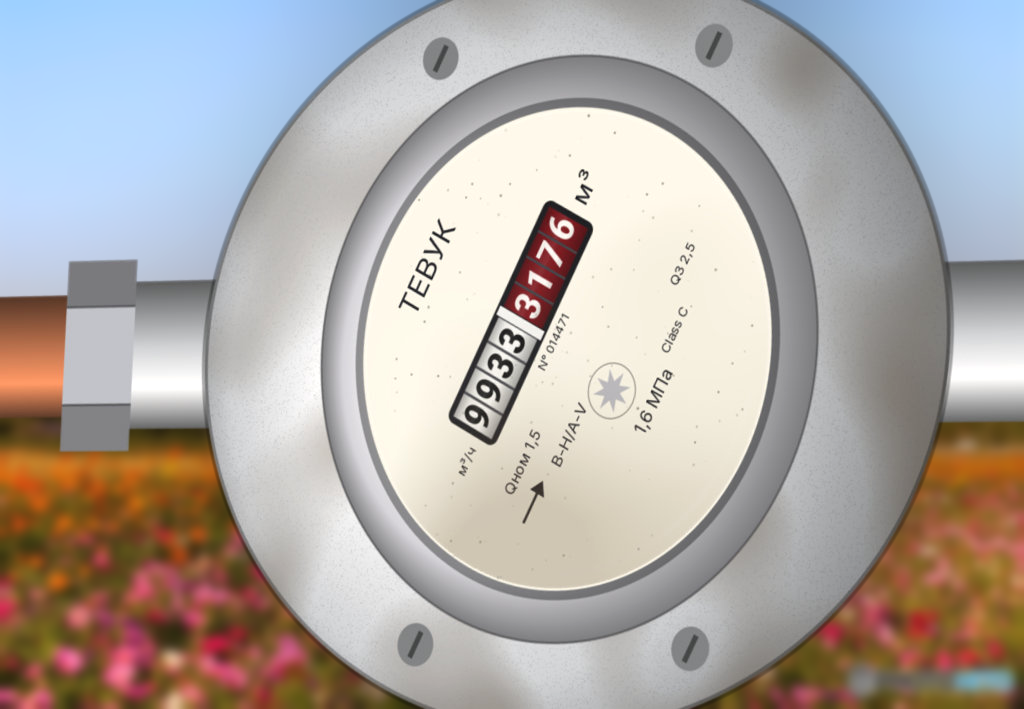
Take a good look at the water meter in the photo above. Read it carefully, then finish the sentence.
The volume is 9933.3176 m³
